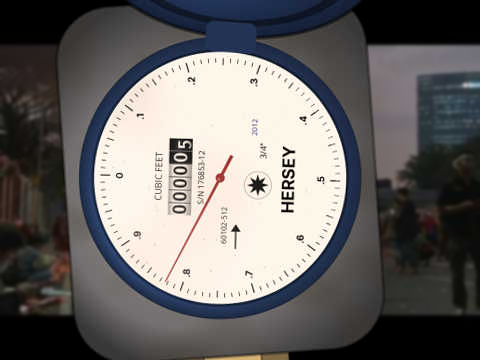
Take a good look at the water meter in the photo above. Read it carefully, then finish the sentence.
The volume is 4.82 ft³
